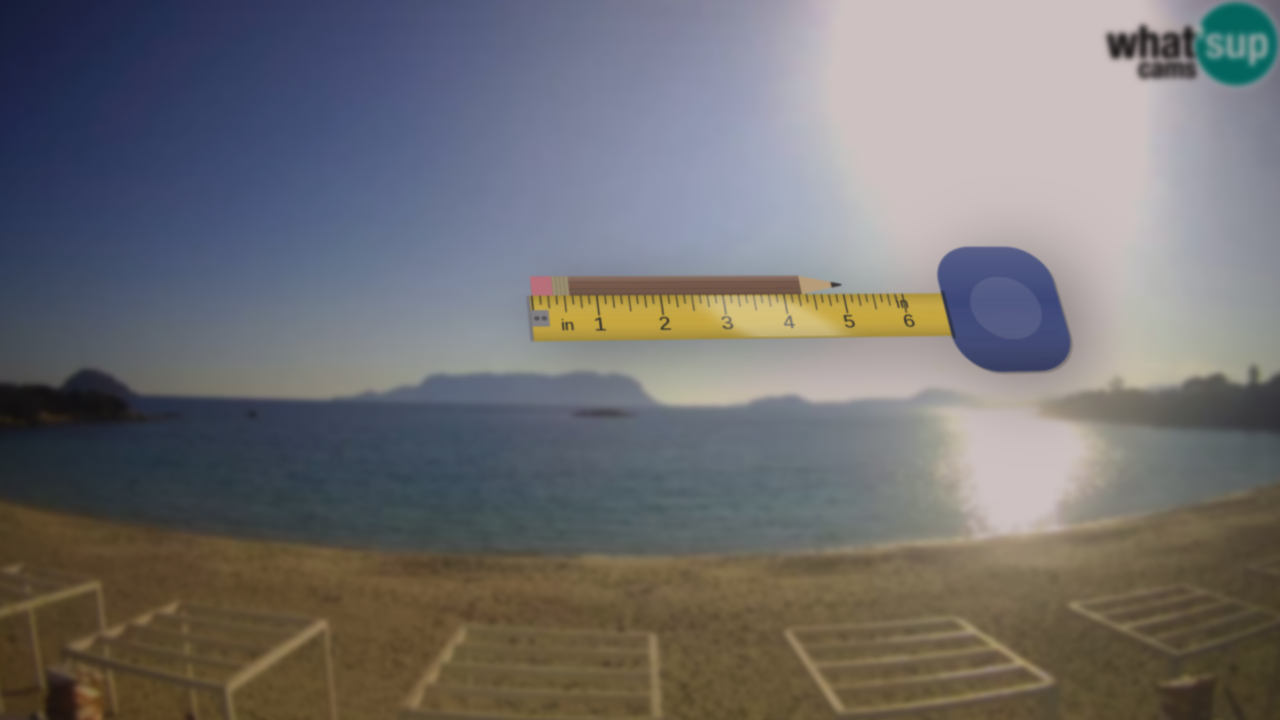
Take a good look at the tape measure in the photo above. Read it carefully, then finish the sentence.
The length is 5 in
